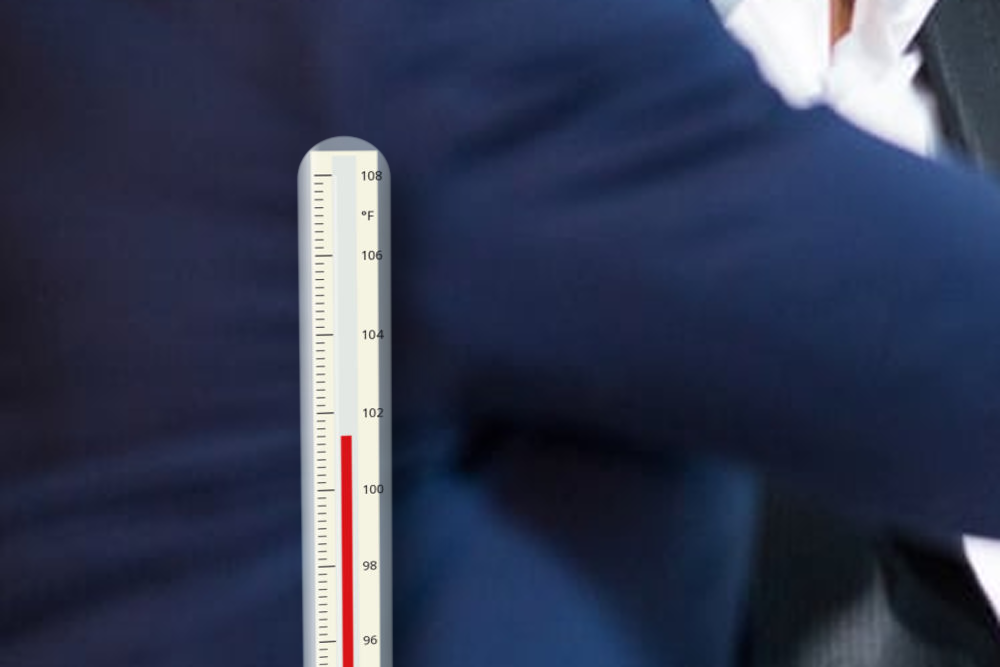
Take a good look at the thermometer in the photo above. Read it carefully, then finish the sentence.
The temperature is 101.4 °F
